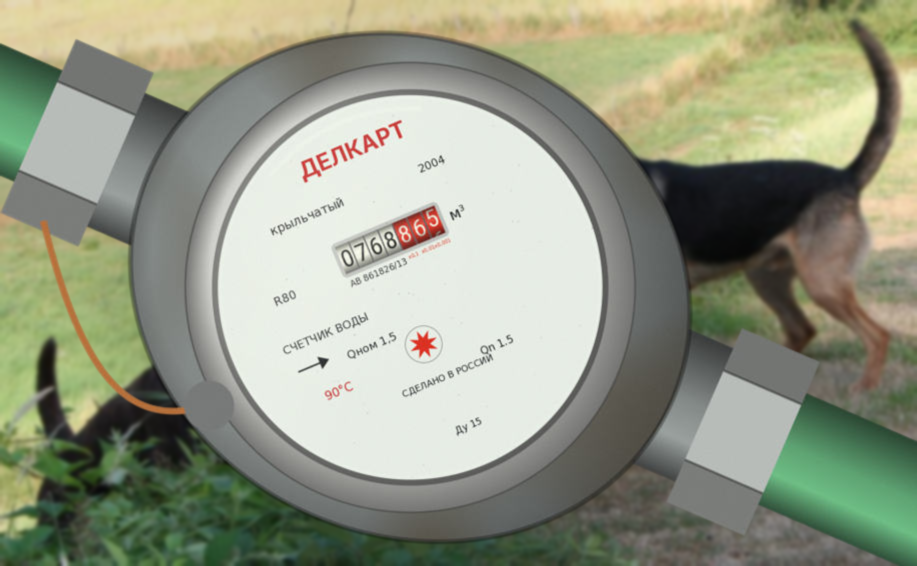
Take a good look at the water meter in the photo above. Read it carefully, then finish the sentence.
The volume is 768.865 m³
